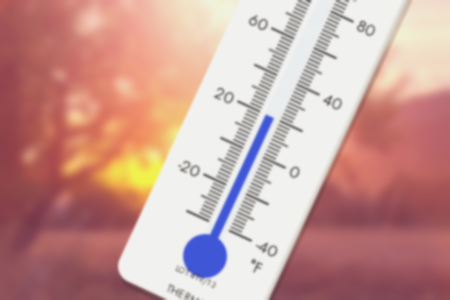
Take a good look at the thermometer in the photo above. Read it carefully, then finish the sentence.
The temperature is 20 °F
